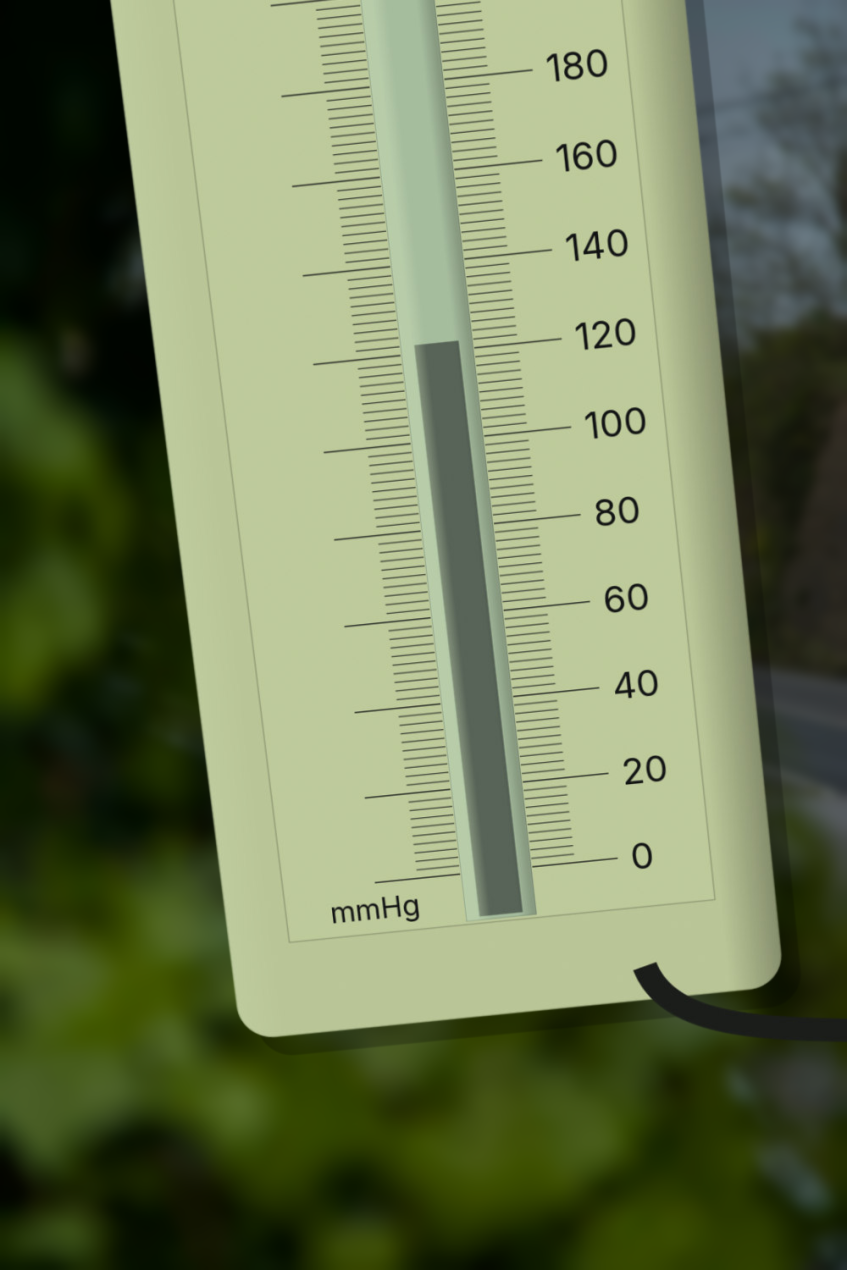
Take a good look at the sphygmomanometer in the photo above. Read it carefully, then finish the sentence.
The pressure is 122 mmHg
